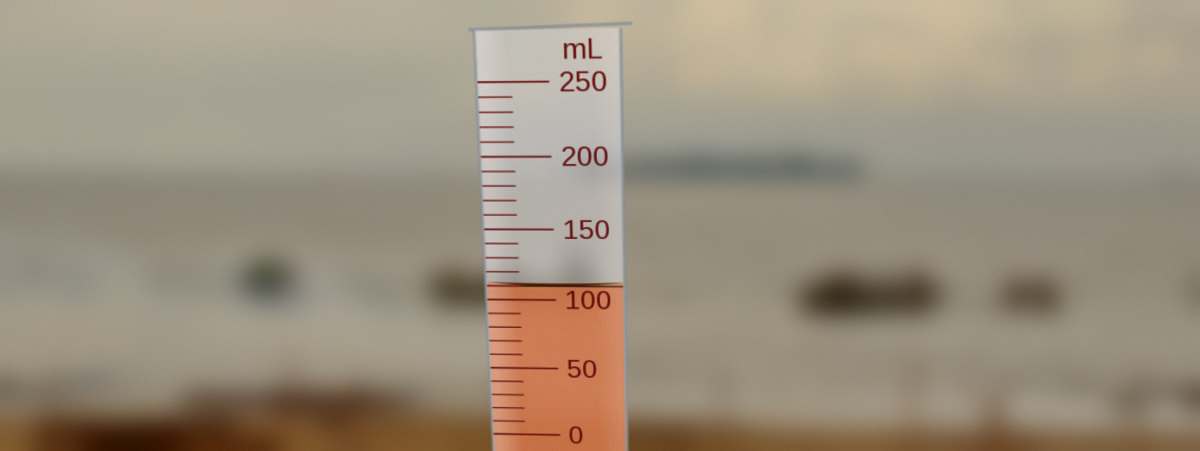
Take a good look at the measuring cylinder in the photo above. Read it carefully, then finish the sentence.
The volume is 110 mL
